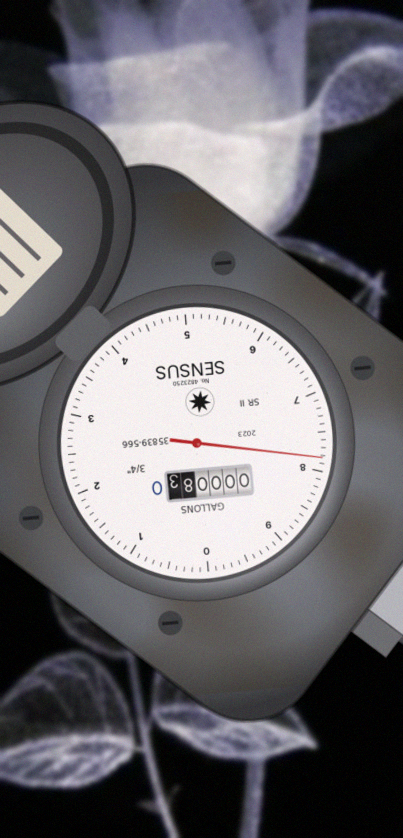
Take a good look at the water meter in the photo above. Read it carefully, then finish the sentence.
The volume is 827.8 gal
